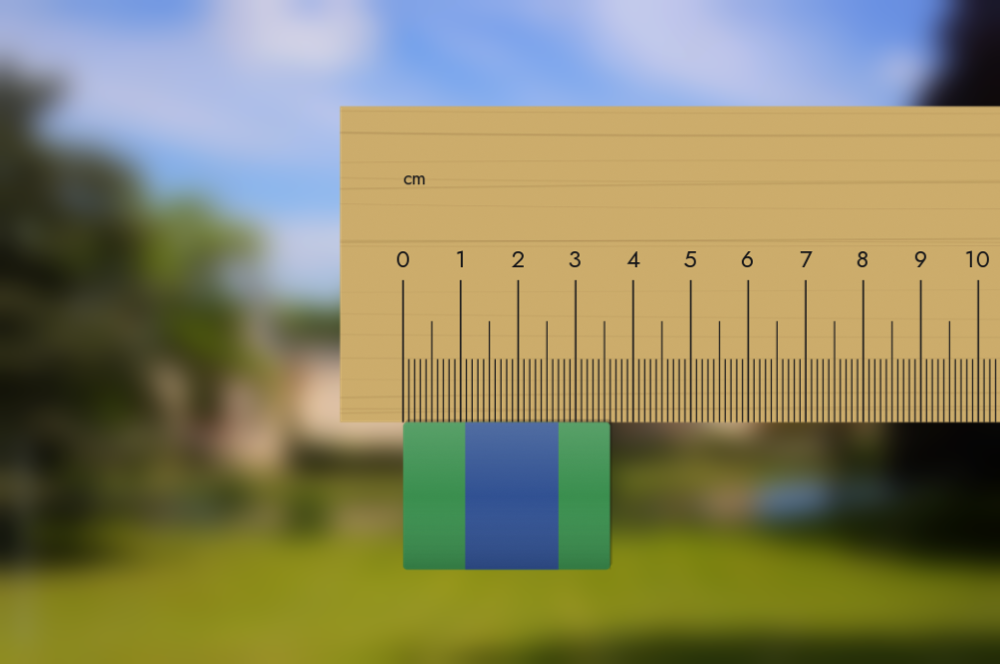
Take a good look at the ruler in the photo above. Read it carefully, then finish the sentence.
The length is 3.6 cm
